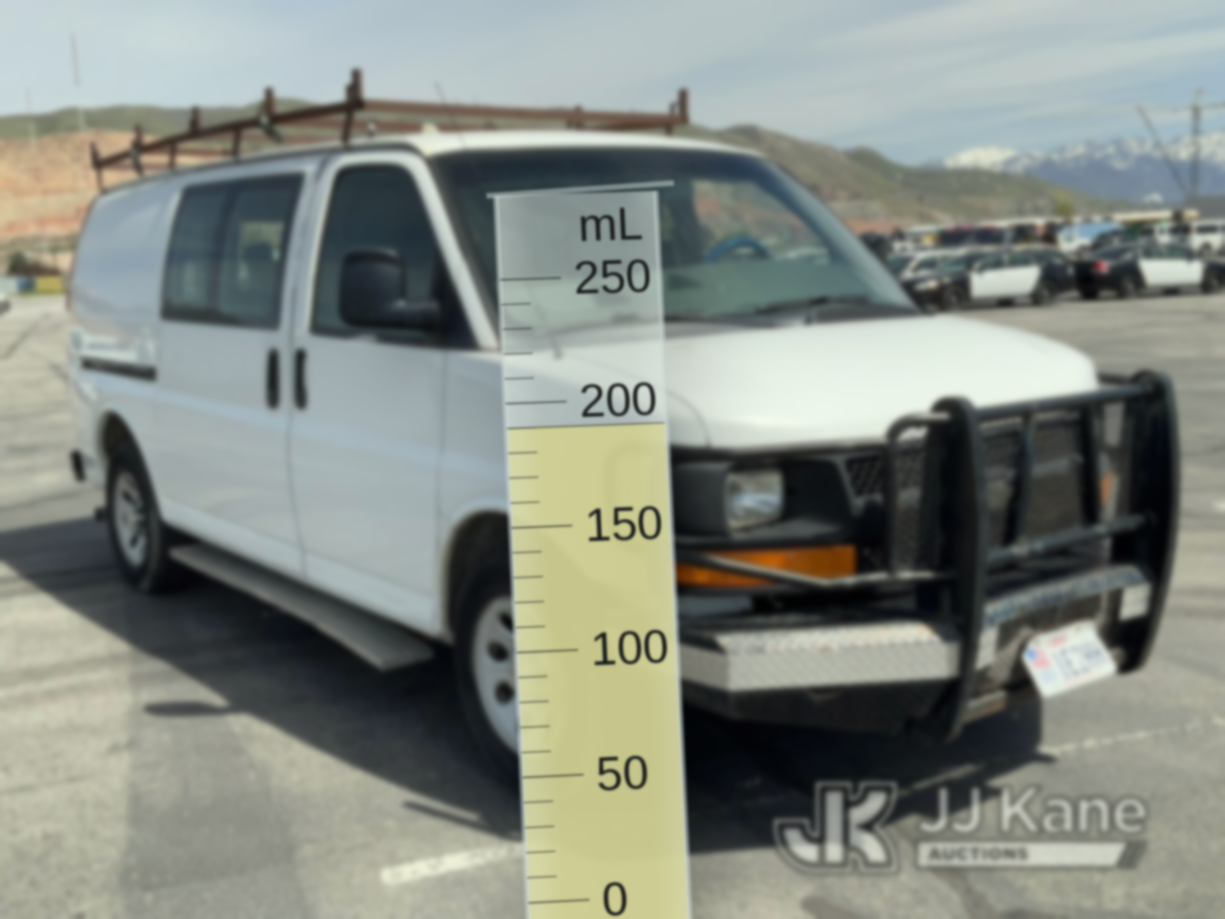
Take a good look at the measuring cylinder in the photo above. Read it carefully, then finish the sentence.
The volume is 190 mL
